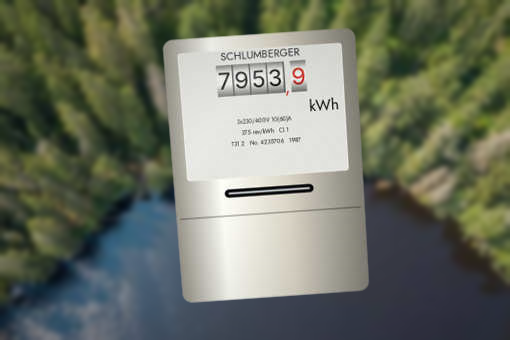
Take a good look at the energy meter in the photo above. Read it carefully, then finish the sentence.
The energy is 7953.9 kWh
